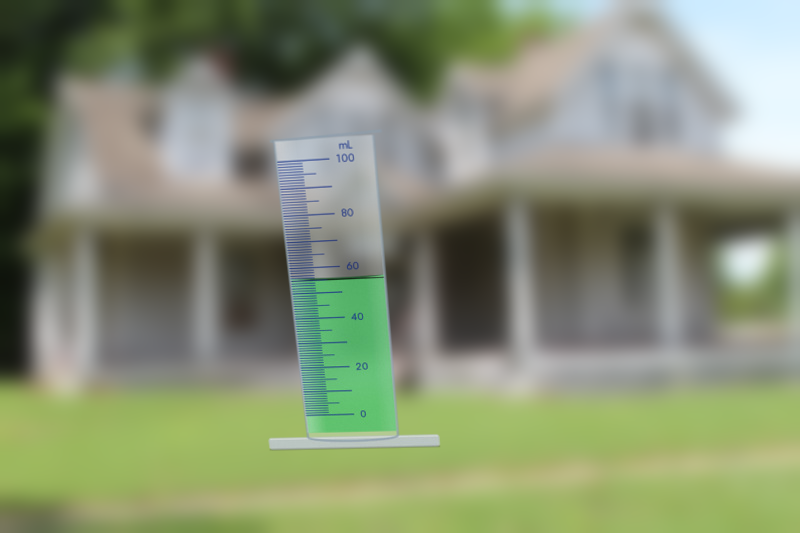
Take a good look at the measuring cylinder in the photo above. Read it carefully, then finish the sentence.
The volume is 55 mL
